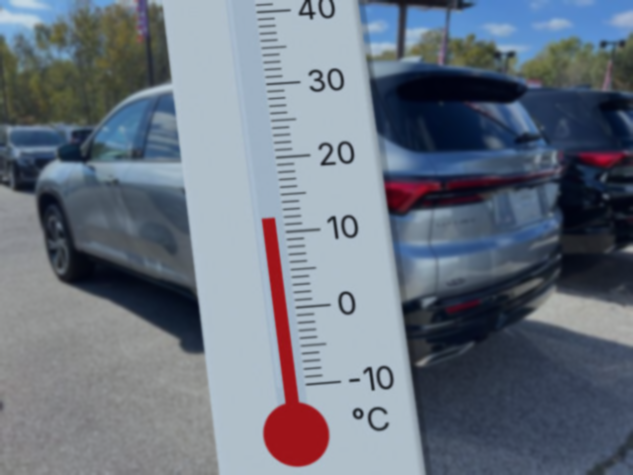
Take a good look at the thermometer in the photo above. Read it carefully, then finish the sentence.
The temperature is 12 °C
